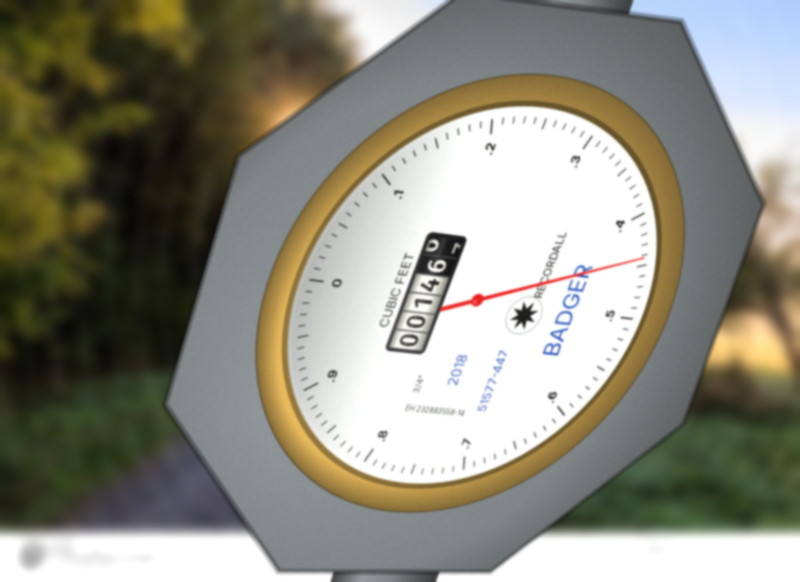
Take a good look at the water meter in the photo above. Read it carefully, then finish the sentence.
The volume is 1466.44 ft³
